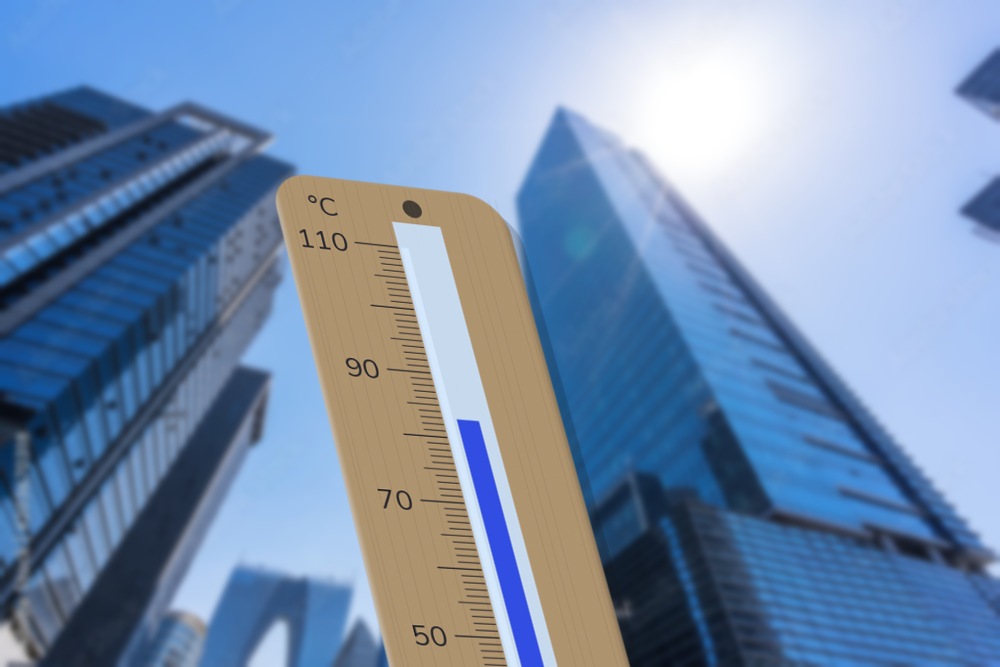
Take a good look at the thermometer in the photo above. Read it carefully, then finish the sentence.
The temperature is 83 °C
